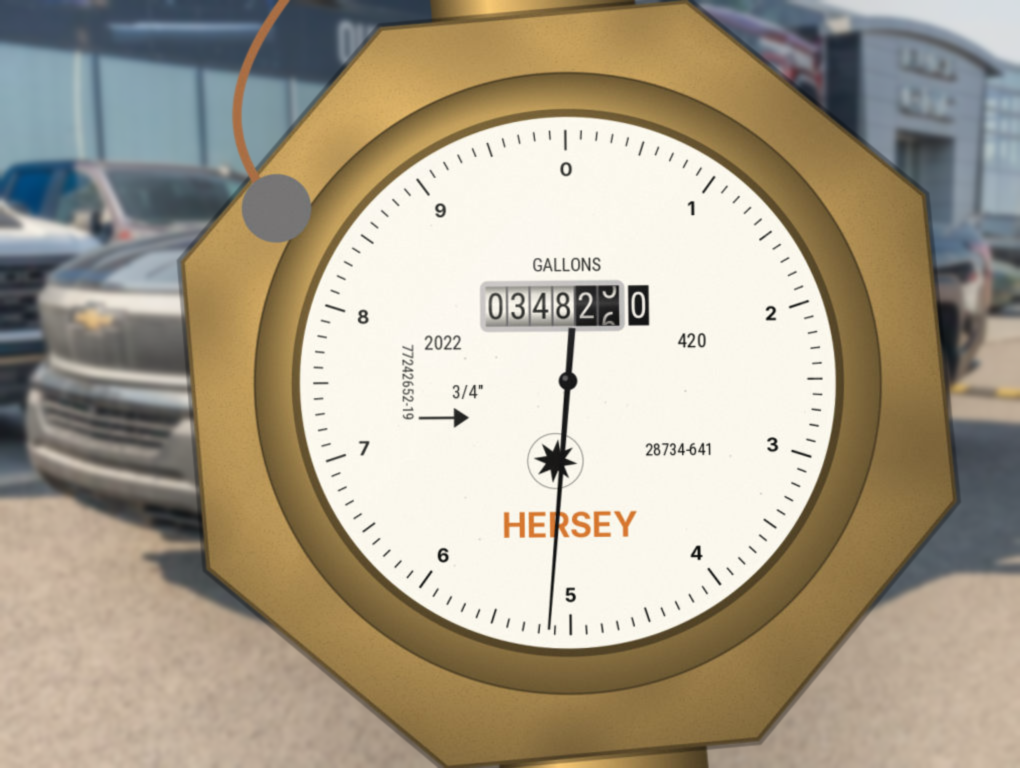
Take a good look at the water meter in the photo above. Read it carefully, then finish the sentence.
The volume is 348255.1 gal
